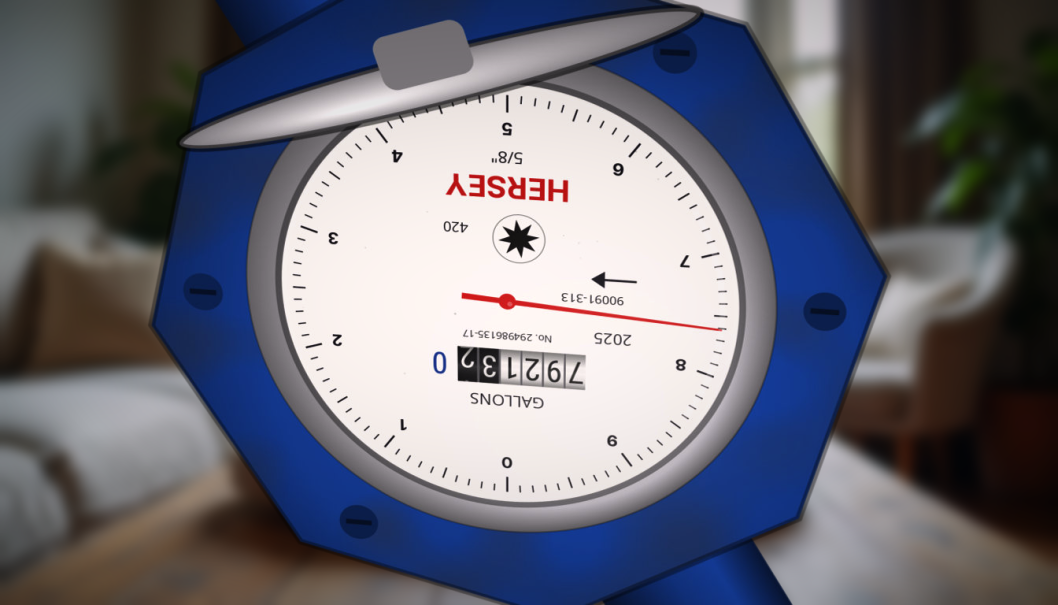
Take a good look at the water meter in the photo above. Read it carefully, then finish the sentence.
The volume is 7921317.6 gal
